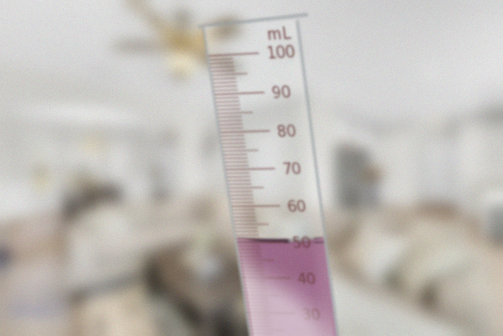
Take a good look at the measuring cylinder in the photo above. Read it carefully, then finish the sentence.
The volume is 50 mL
